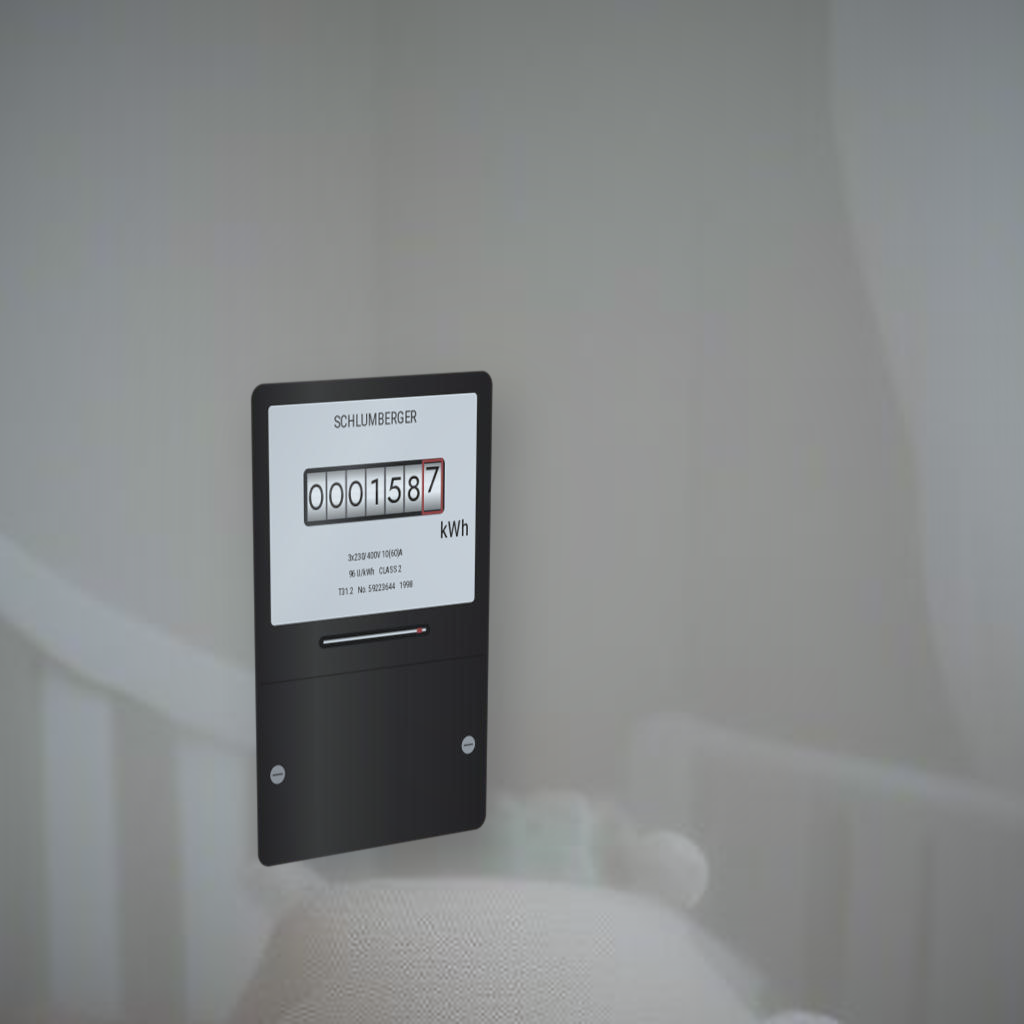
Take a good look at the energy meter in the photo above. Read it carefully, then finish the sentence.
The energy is 158.7 kWh
